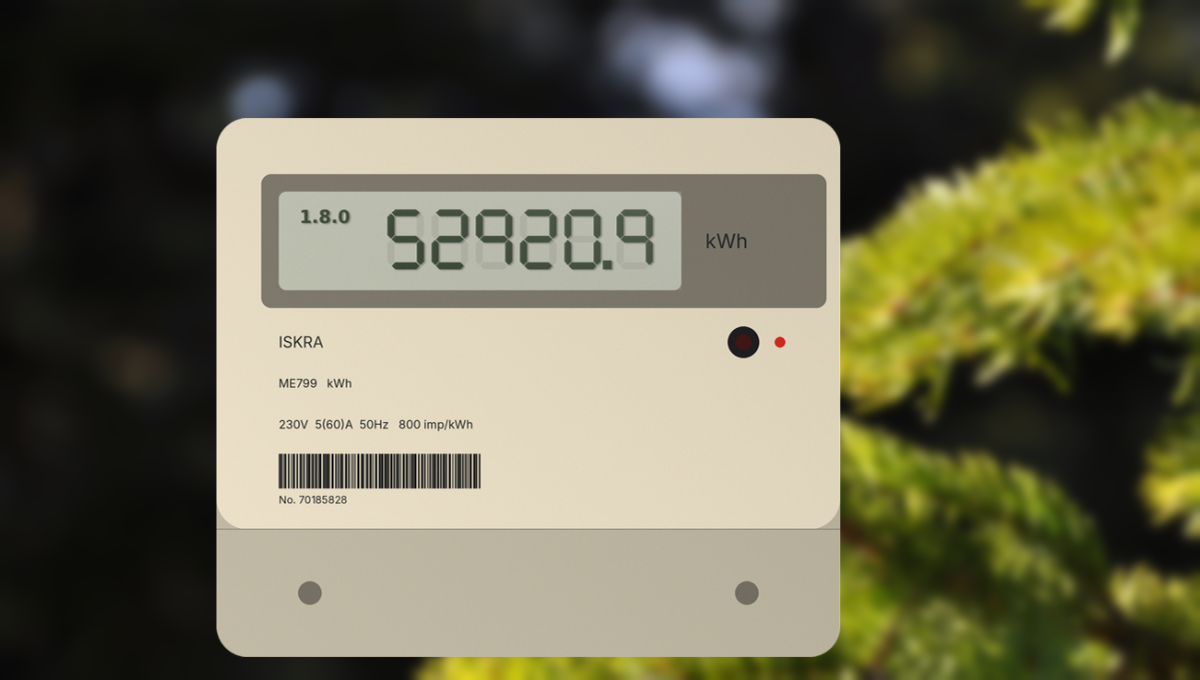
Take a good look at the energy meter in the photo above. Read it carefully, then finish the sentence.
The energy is 52920.9 kWh
